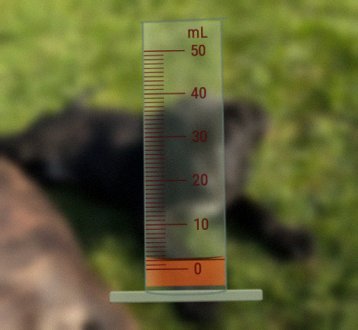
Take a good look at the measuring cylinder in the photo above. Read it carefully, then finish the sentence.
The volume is 2 mL
